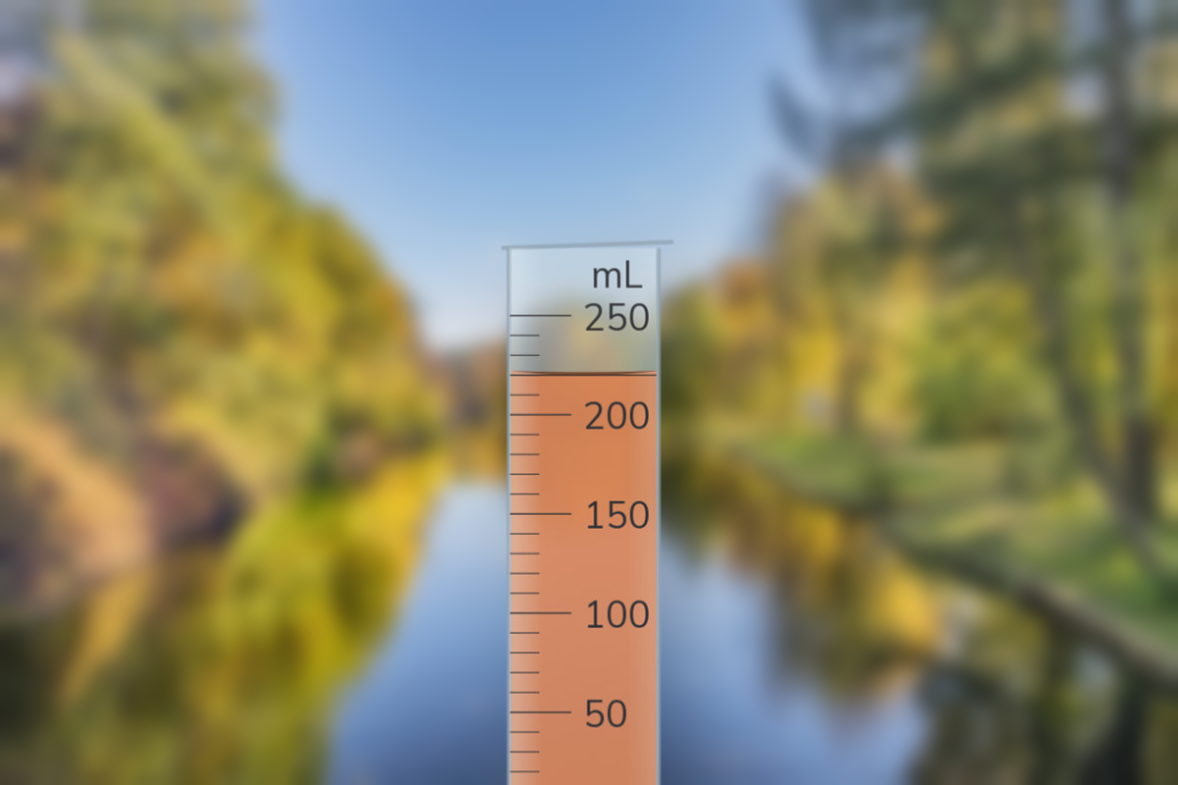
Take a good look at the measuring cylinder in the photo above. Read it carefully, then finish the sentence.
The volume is 220 mL
